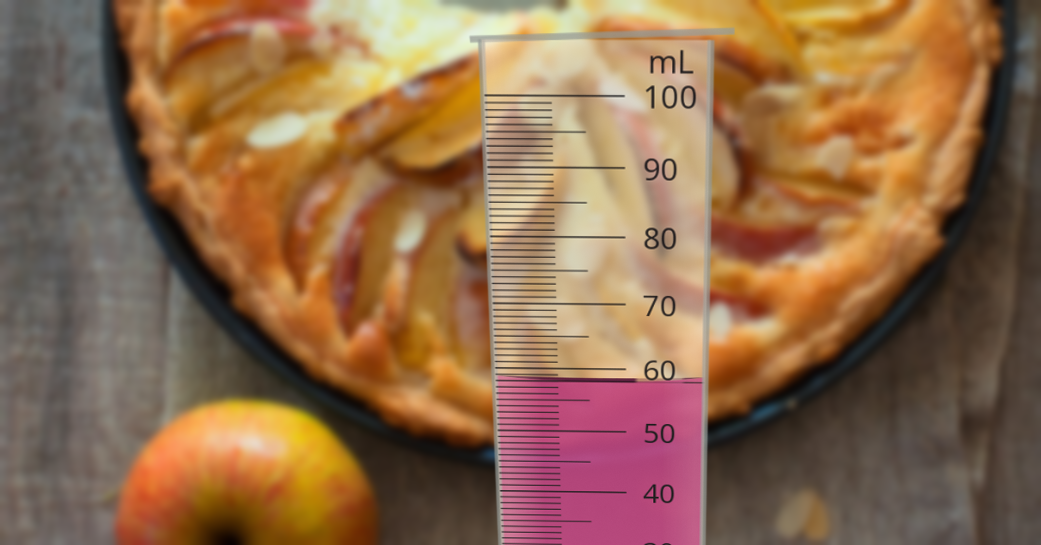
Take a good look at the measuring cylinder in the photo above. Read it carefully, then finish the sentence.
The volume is 58 mL
